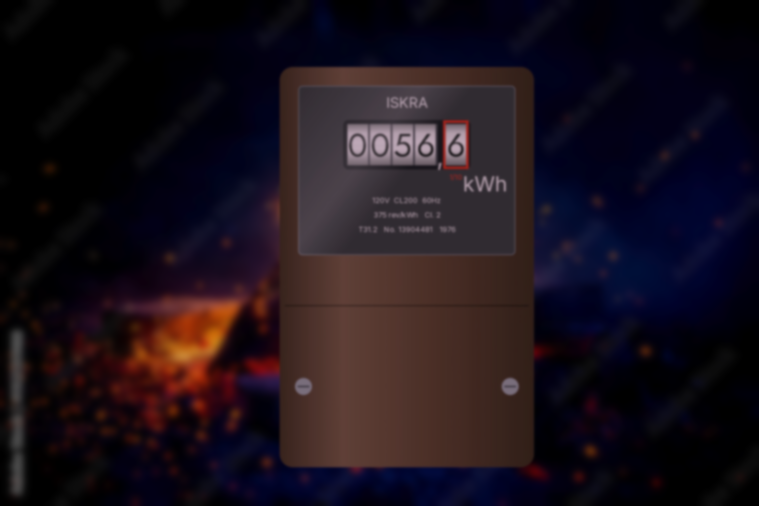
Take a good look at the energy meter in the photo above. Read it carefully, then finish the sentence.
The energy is 56.6 kWh
